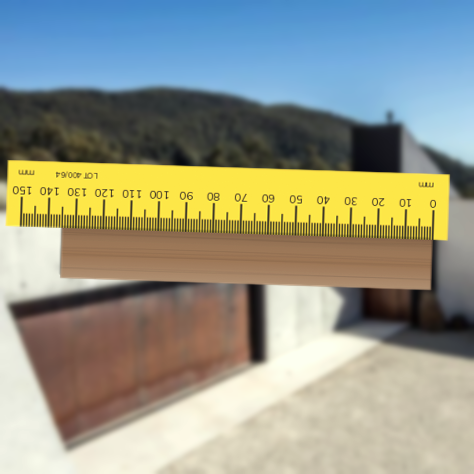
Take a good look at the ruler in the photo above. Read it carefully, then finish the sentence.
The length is 135 mm
